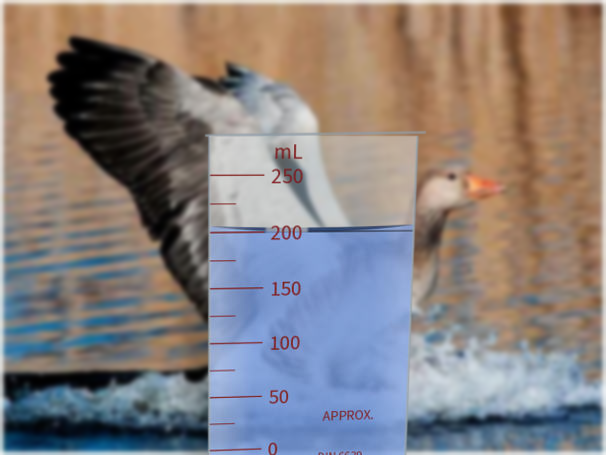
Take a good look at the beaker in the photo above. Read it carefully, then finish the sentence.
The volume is 200 mL
